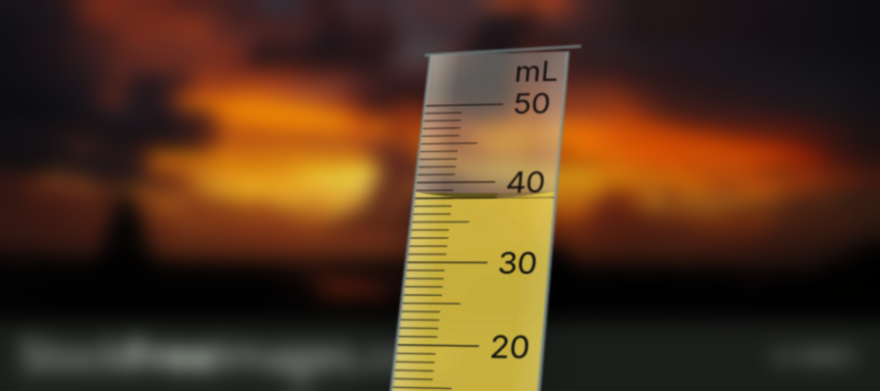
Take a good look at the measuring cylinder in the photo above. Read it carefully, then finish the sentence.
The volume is 38 mL
